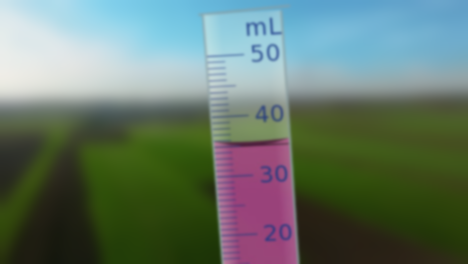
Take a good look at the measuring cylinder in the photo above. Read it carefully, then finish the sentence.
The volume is 35 mL
